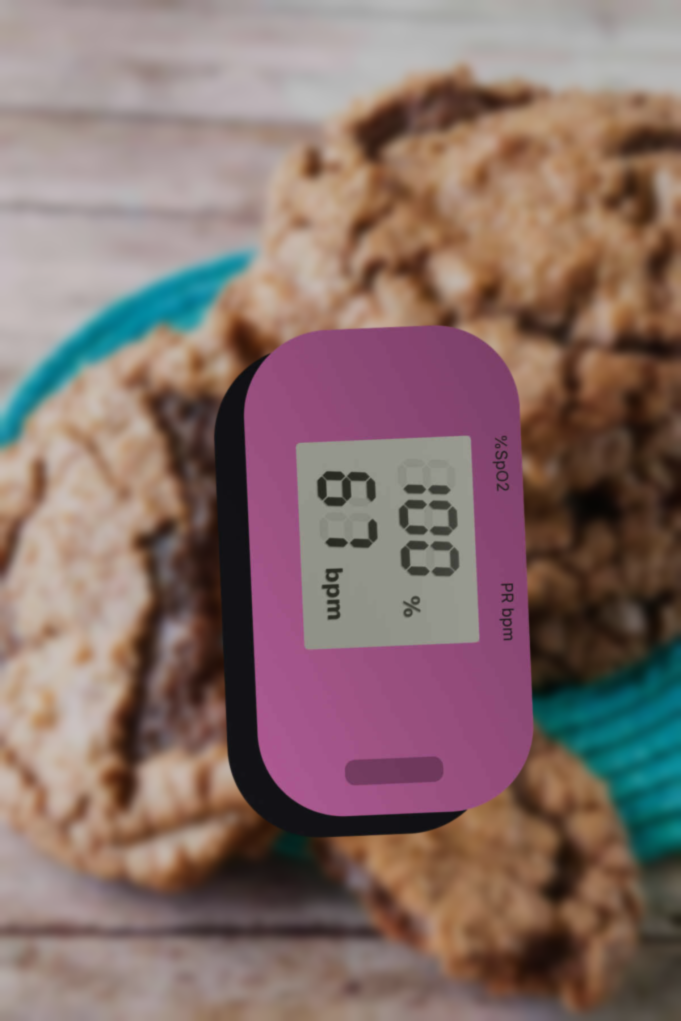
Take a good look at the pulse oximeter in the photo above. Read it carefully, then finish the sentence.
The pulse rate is 67 bpm
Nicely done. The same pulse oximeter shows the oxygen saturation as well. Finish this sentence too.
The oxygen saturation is 100 %
